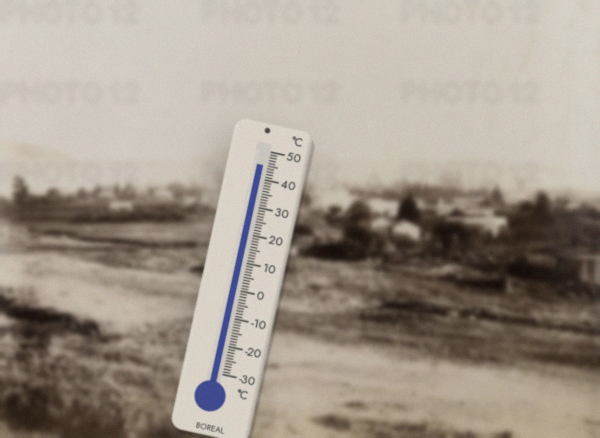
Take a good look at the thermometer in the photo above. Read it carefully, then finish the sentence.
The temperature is 45 °C
